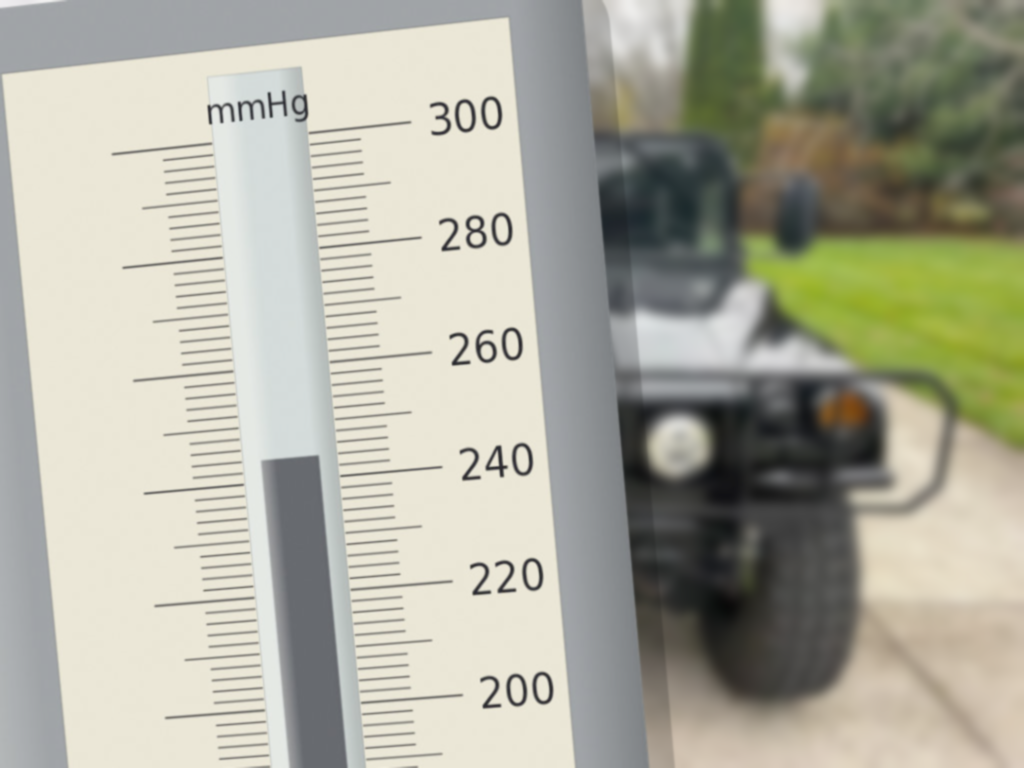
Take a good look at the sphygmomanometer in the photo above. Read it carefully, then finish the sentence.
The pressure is 244 mmHg
